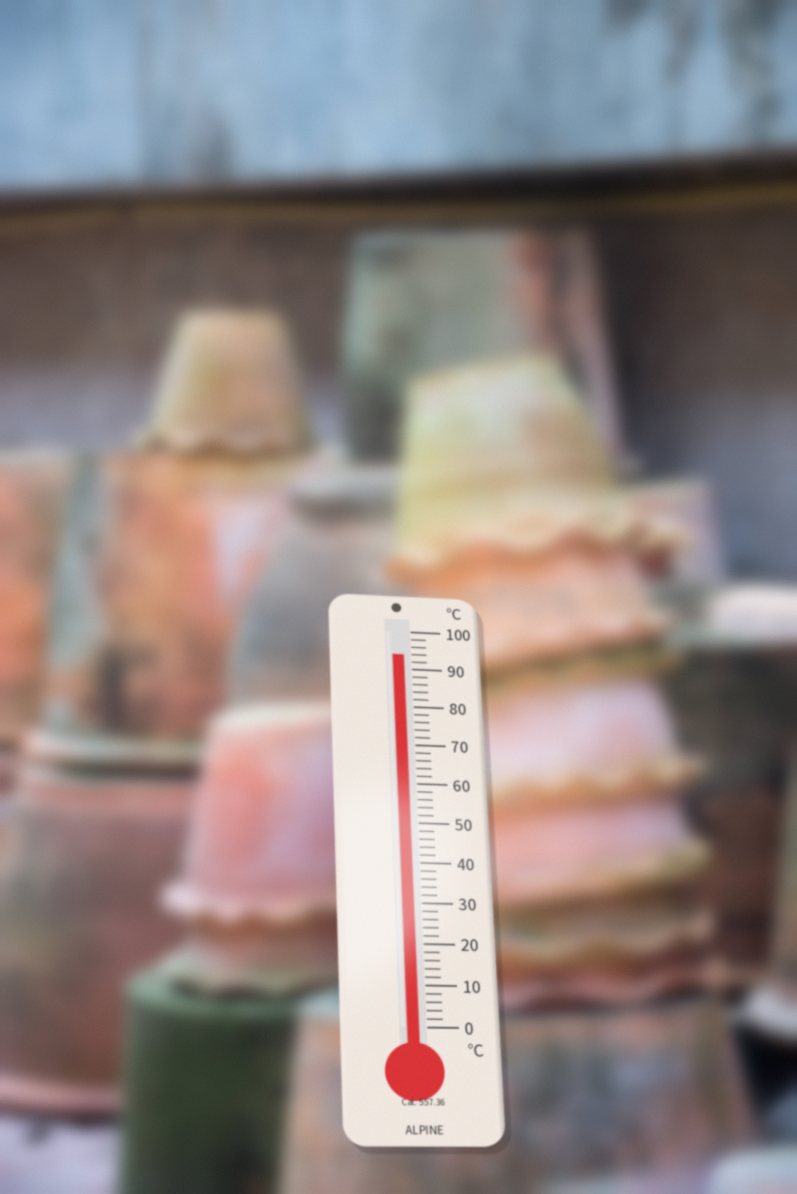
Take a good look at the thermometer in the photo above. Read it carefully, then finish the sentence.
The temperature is 94 °C
